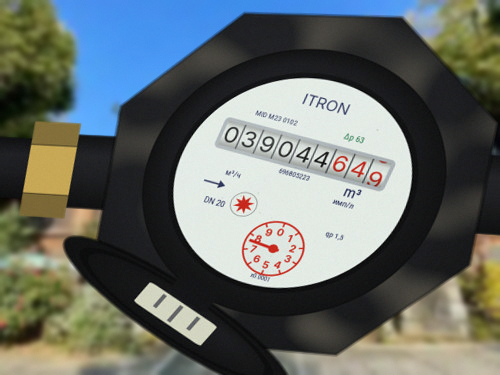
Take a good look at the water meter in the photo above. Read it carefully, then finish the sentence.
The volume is 39044.6487 m³
